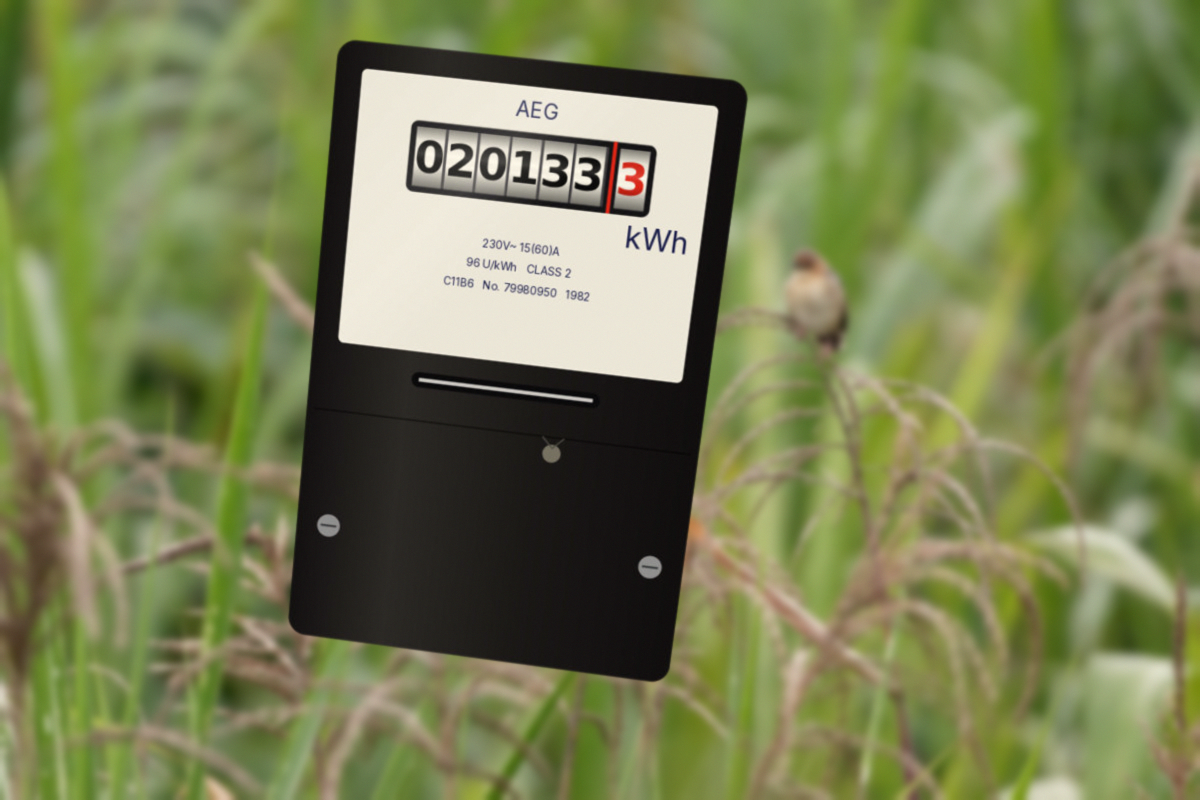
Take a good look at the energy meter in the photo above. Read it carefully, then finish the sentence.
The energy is 20133.3 kWh
